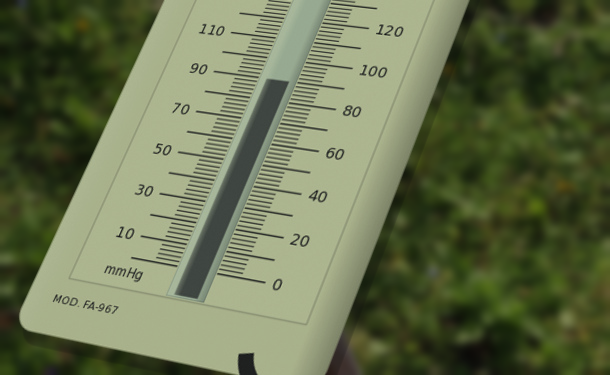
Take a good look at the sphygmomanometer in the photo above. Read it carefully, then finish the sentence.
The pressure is 90 mmHg
